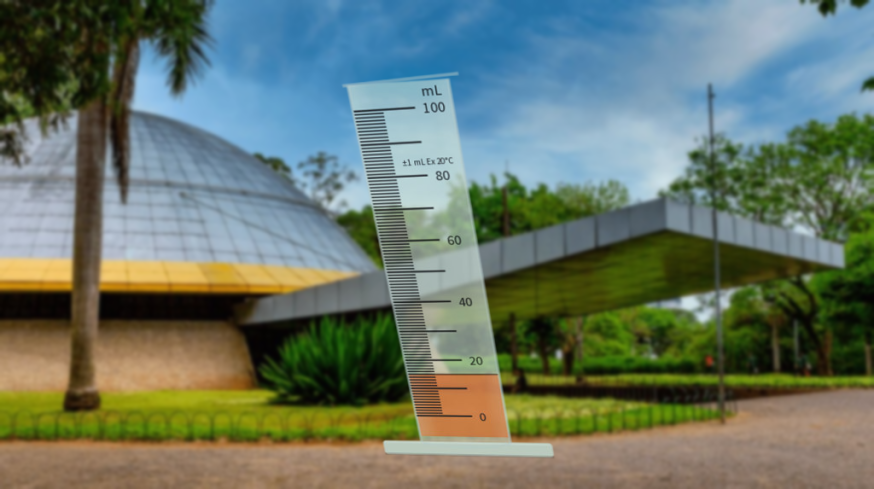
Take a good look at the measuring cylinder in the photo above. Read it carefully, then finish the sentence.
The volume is 15 mL
